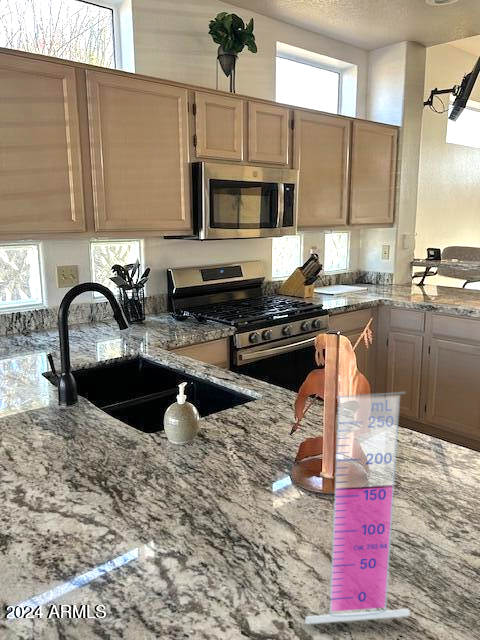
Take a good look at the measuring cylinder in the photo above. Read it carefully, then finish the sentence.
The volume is 160 mL
